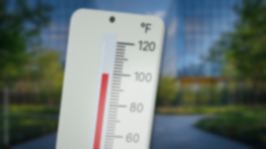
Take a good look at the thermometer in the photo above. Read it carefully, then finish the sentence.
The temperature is 100 °F
